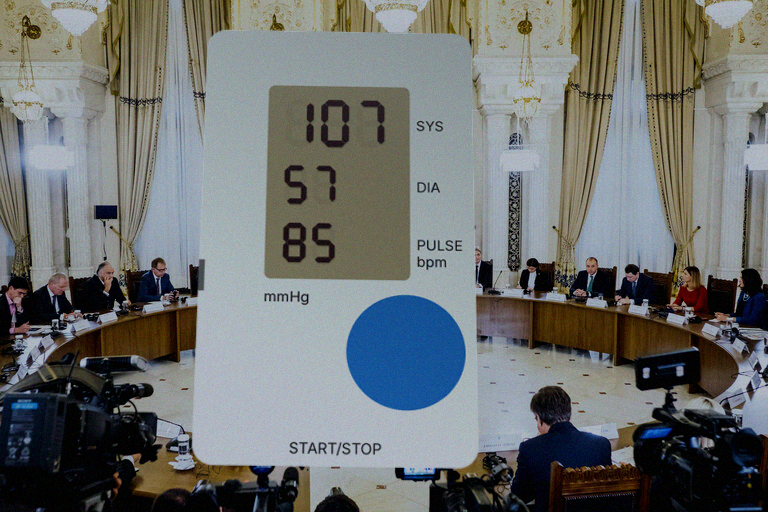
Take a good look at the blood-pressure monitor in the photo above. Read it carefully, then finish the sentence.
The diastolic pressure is 57 mmHg
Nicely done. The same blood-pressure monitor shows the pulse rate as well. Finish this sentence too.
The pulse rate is 85 bpm
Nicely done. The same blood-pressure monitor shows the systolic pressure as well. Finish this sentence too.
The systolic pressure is 107 mmHg
